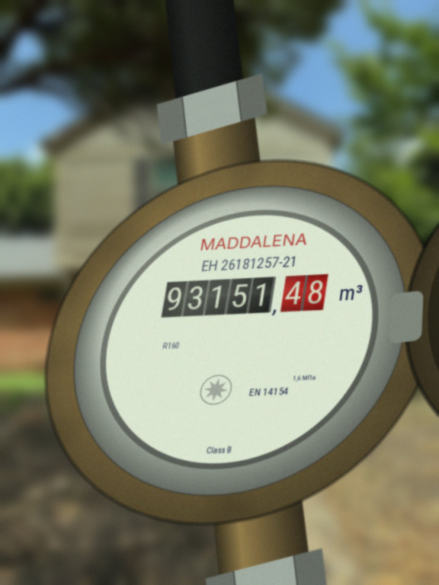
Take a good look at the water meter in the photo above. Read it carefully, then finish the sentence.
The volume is 93151.48 m³
